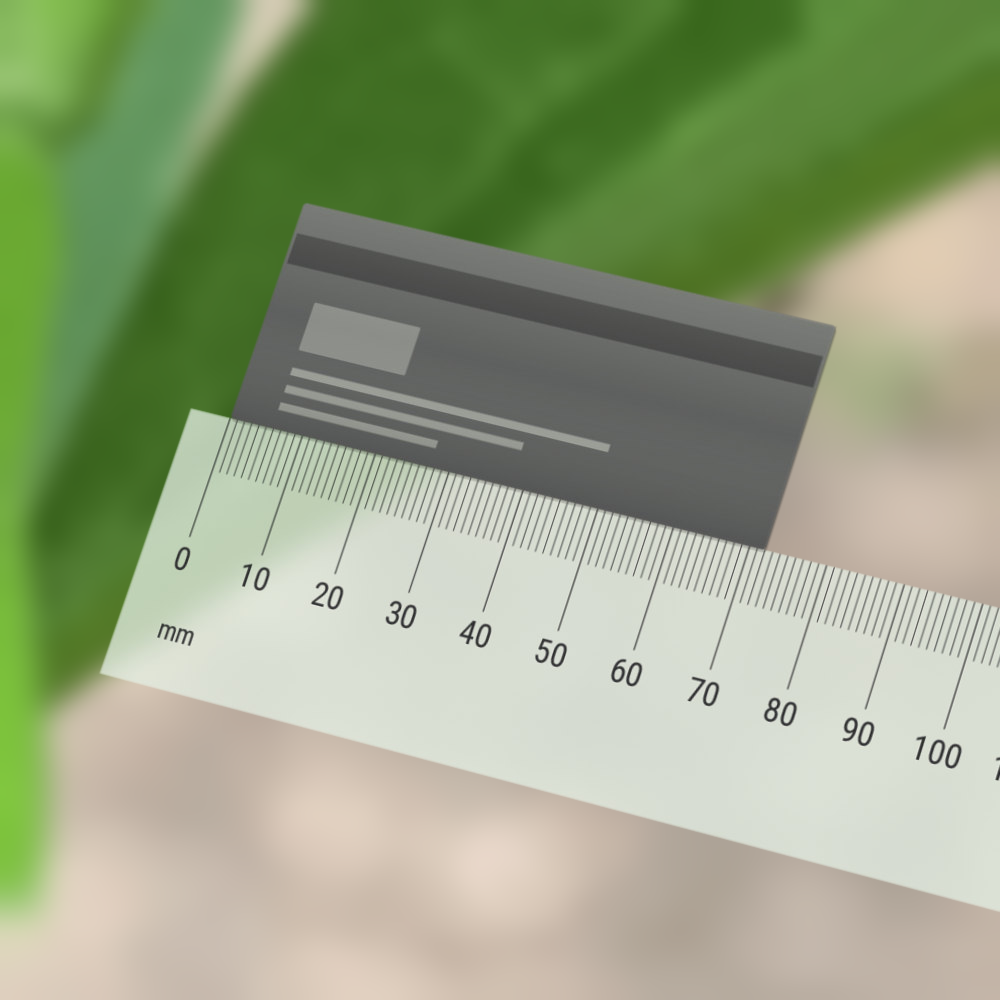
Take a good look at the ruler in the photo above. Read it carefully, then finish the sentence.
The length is 72 mm
